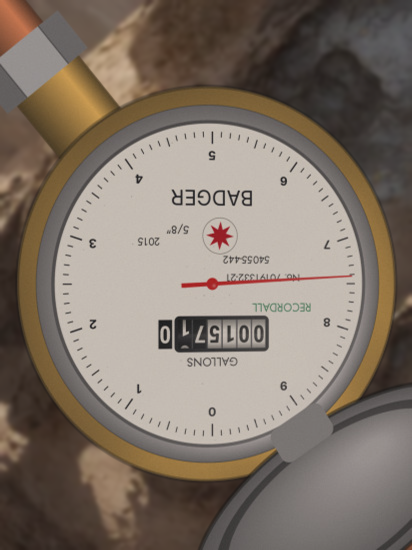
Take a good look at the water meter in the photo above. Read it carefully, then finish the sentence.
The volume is 15707.4 gal
